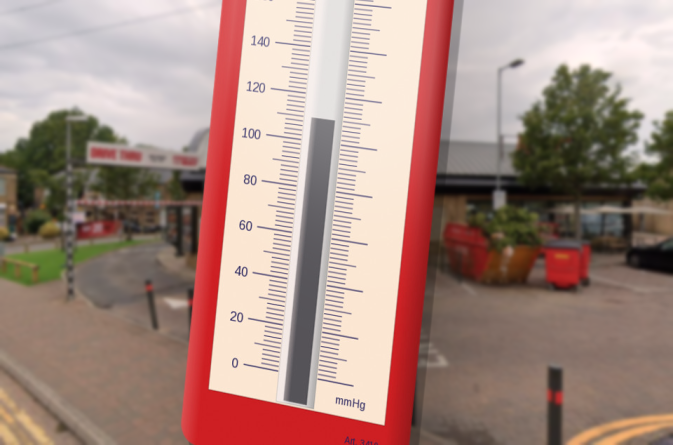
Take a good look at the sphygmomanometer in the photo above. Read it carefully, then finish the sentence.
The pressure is 110 mmHg
